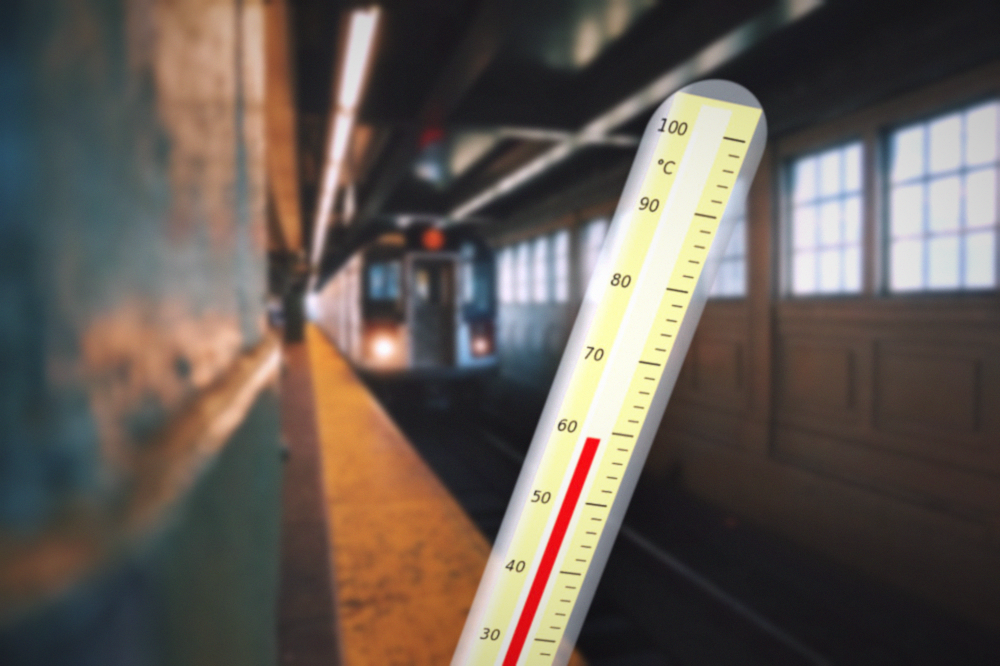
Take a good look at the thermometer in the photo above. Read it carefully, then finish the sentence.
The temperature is 59 °C
